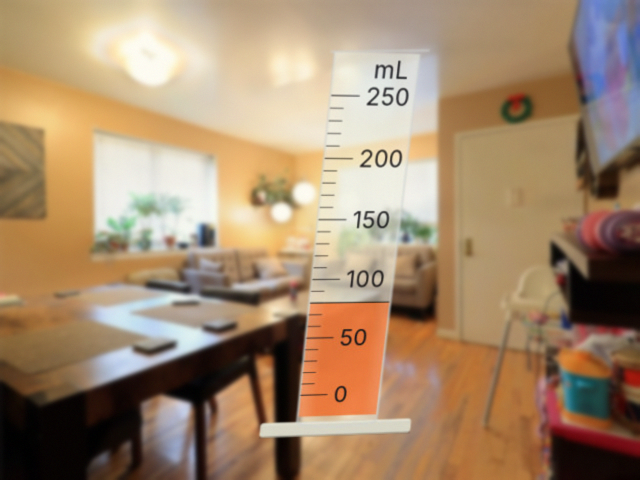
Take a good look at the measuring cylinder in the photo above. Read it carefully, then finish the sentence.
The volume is 80 mL
